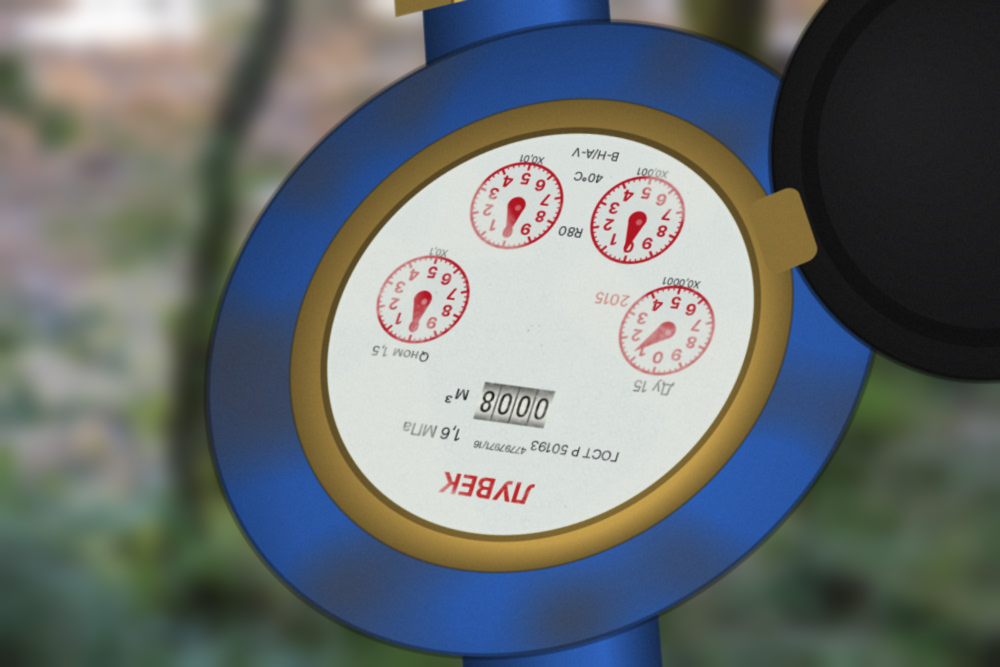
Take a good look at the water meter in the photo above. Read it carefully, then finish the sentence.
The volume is 8.0001 m³
